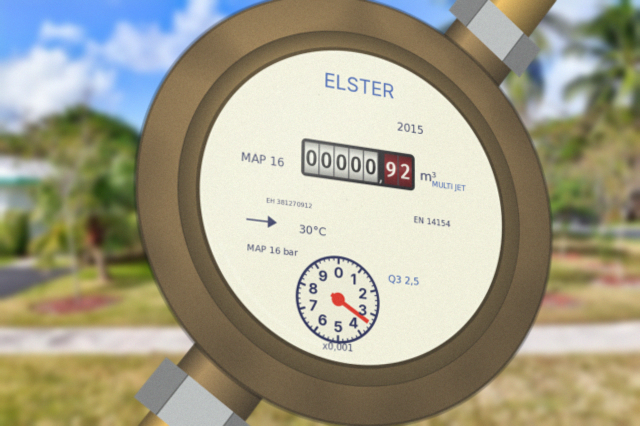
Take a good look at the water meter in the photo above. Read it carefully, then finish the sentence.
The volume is 0.923 m³
